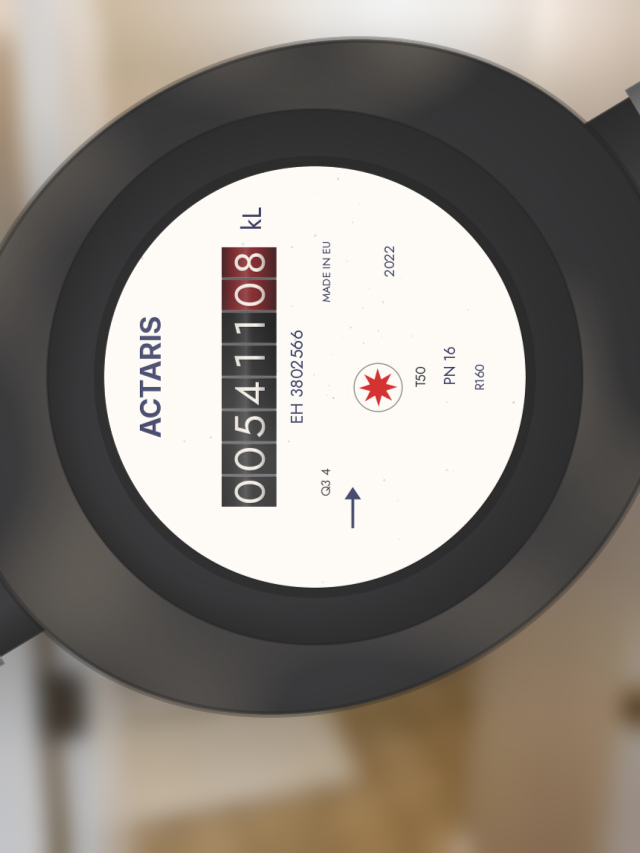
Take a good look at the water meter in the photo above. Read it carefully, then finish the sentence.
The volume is 5411.08 kL
